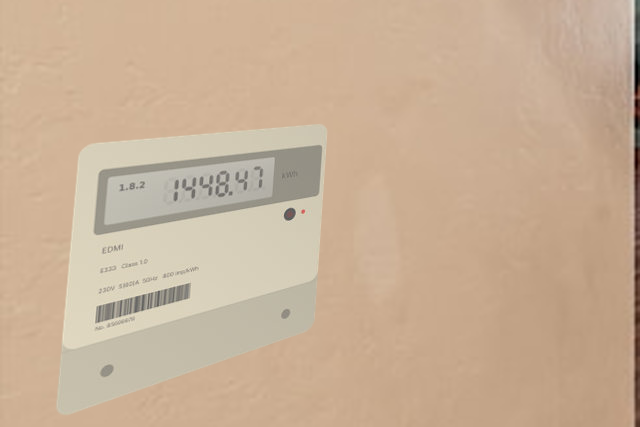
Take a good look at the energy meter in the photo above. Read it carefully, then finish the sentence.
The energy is 1448.47 kWh
